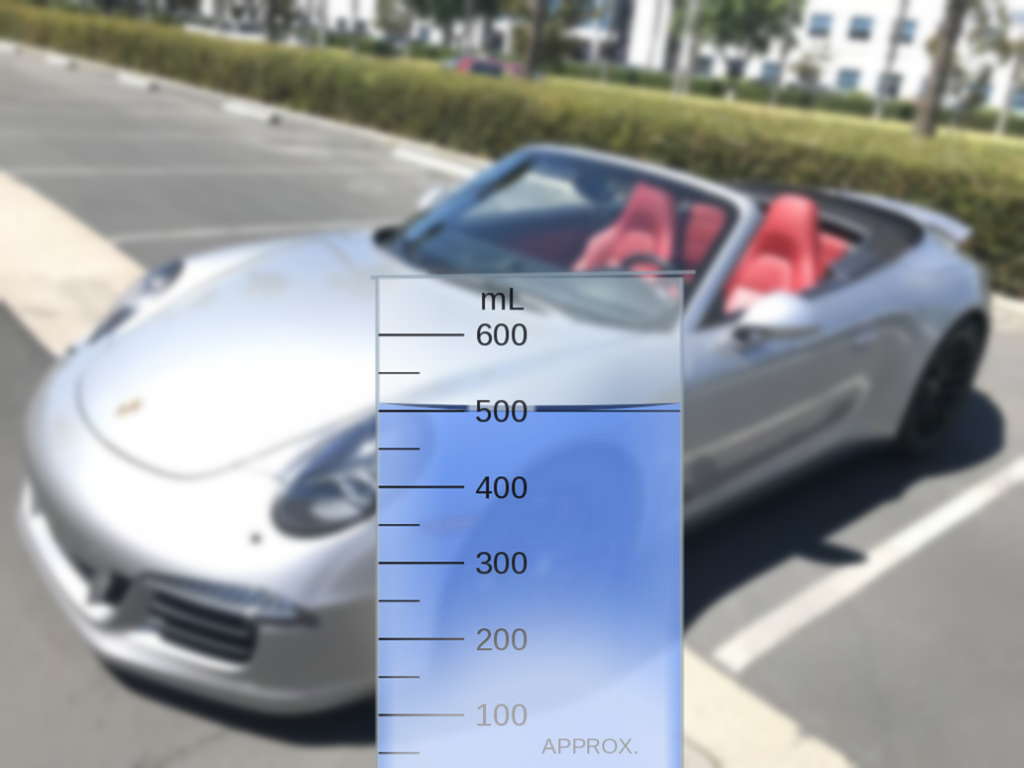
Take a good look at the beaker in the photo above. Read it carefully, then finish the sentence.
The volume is 500 mL
